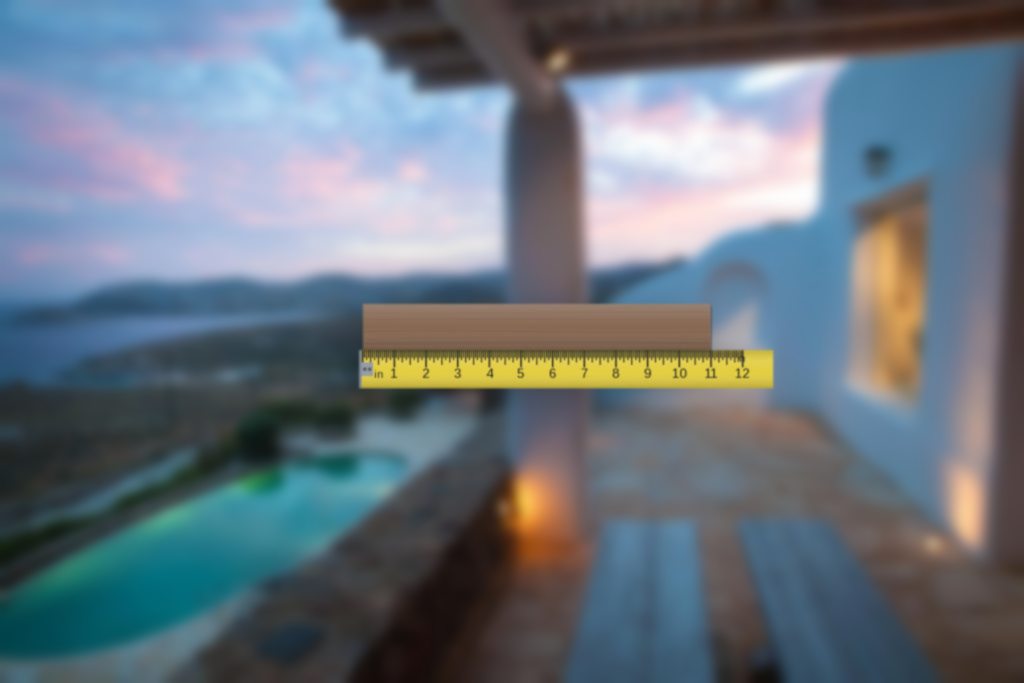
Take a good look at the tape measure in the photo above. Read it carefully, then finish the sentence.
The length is 11 in
